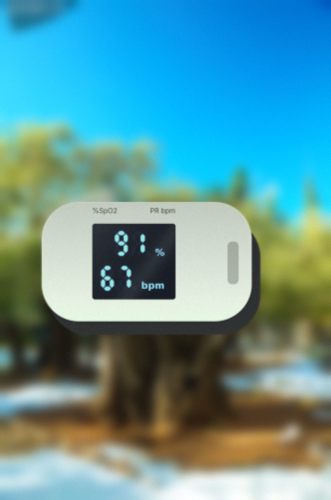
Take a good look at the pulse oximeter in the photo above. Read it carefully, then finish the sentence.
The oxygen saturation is 91 %
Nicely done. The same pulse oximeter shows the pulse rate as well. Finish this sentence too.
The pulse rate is 67 bpm
